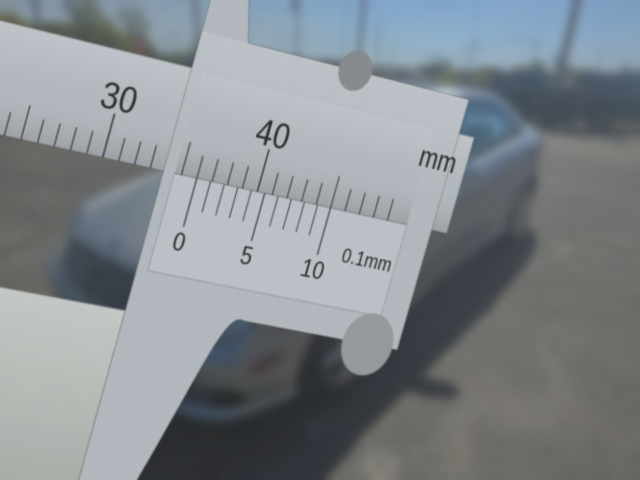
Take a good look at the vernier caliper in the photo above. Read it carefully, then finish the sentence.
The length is 36.0 mm
